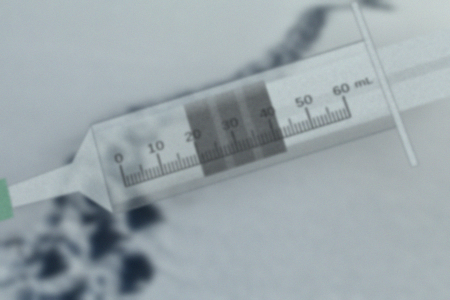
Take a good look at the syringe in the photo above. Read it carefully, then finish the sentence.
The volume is 20 mL
